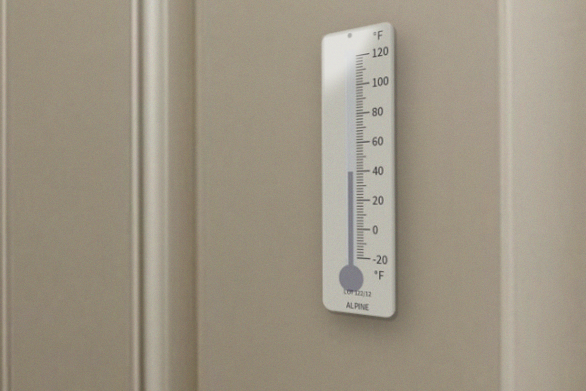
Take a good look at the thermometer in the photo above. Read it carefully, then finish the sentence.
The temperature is 40 °F
